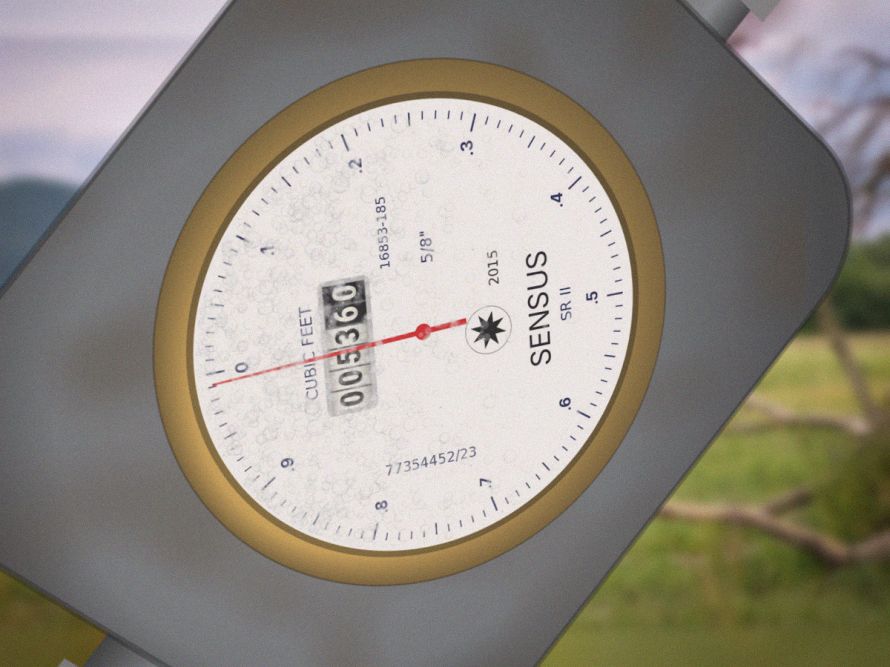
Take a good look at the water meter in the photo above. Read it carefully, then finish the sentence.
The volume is 5359.99 ft³
